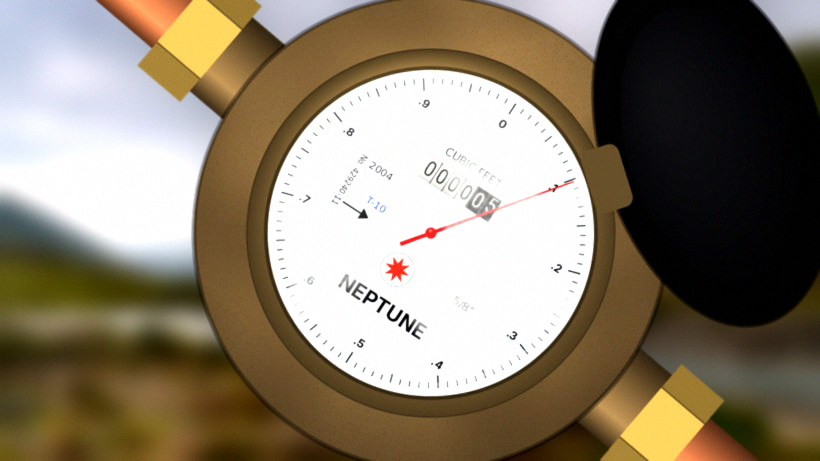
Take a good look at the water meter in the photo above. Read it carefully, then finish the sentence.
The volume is 5.10 ft³
